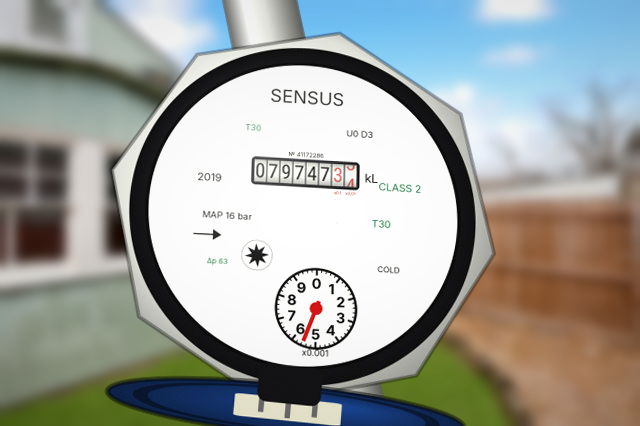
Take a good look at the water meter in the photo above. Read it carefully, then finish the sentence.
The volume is 79747.335 kL
